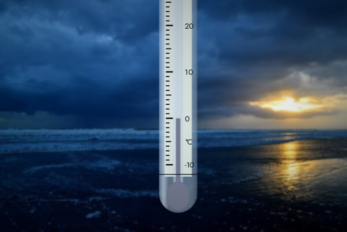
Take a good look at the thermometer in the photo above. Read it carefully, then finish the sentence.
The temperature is 0 °C
